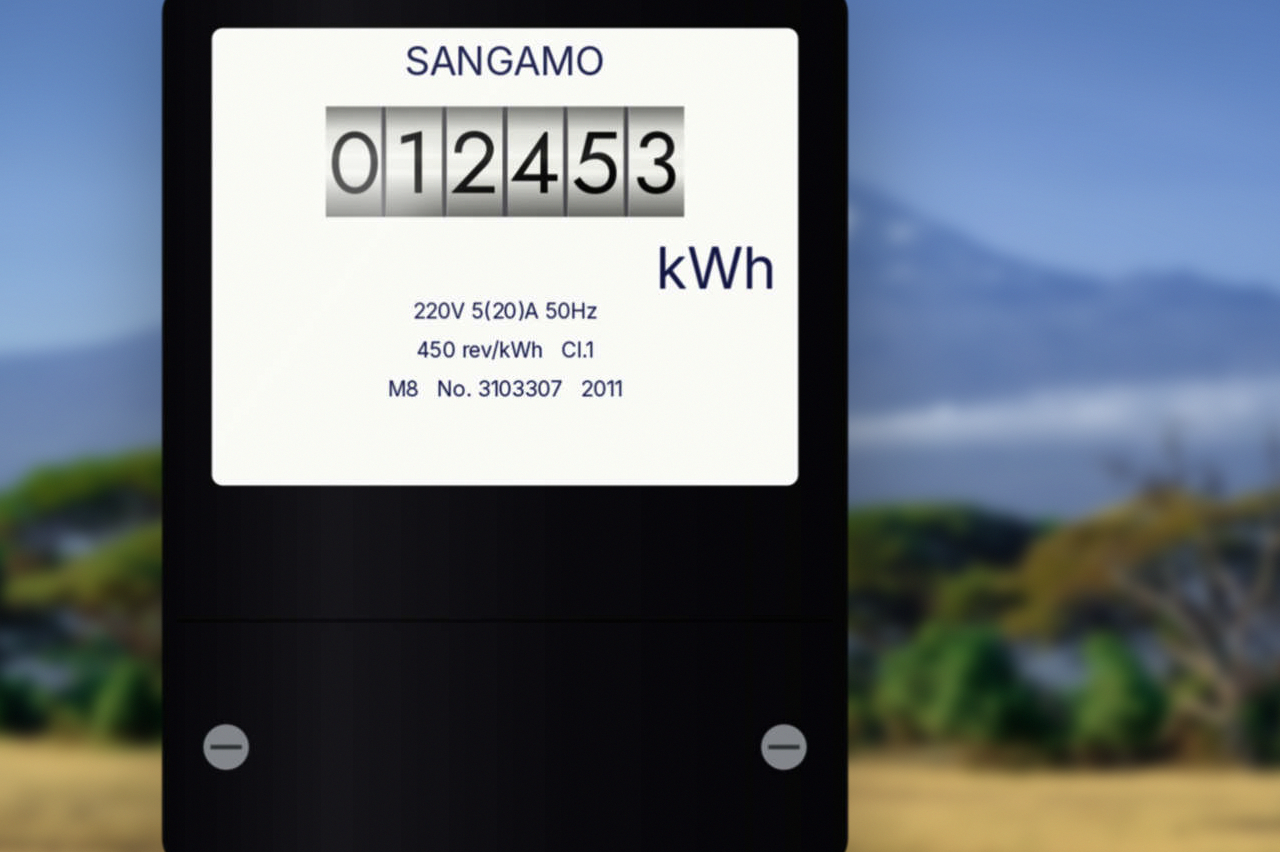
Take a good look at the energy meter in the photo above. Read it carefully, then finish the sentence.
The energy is 12453 kWh
